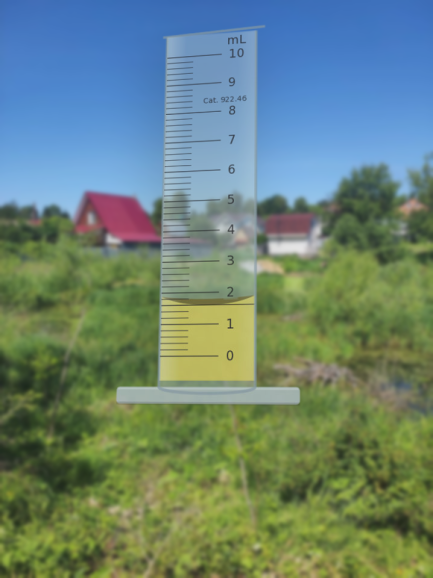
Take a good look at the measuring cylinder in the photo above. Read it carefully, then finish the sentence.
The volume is 1.6 mL
